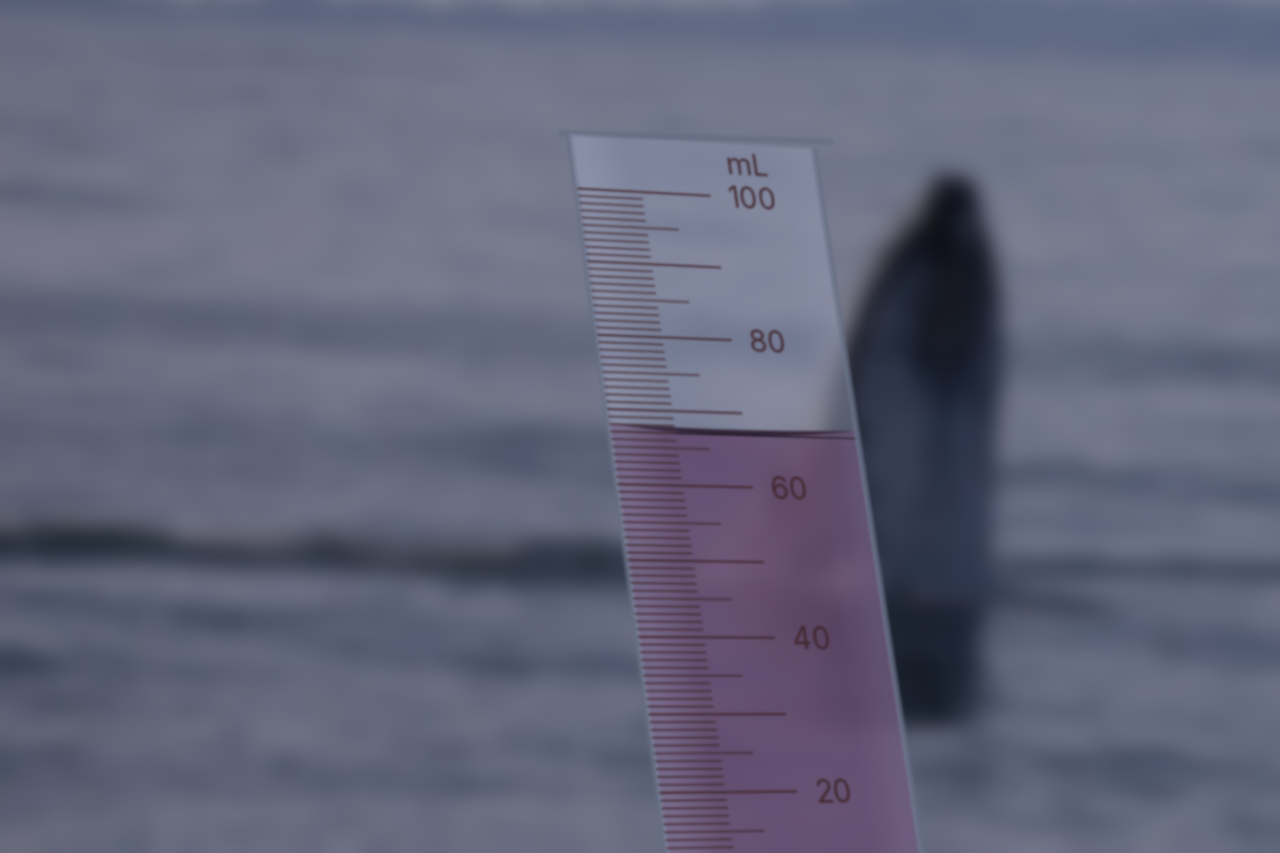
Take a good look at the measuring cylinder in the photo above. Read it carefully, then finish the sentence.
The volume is 67 mL
